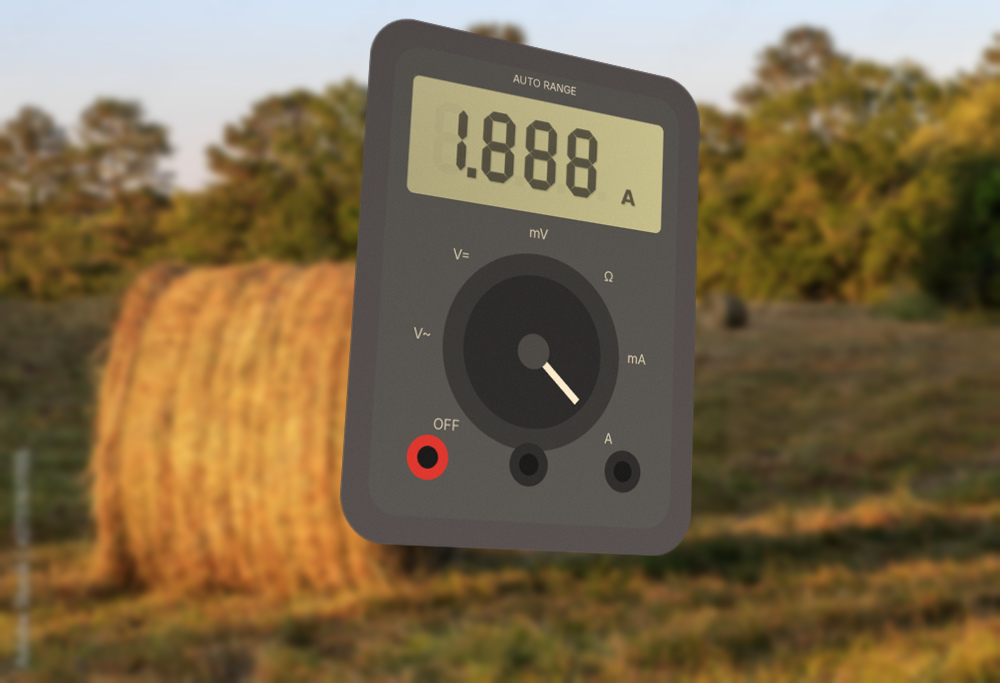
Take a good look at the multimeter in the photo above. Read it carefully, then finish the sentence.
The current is 1.888 A
